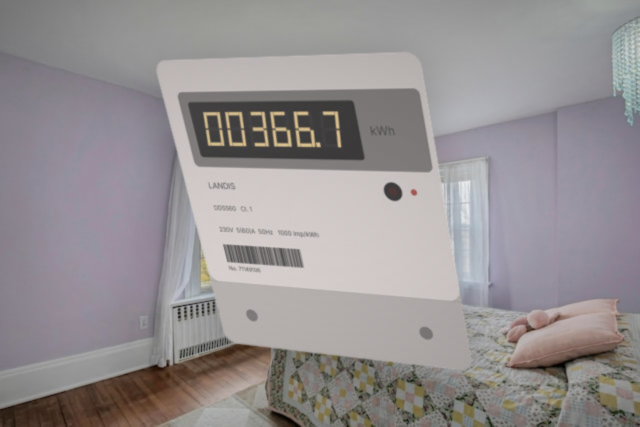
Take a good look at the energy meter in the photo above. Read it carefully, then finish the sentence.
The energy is 366.7 kWh
